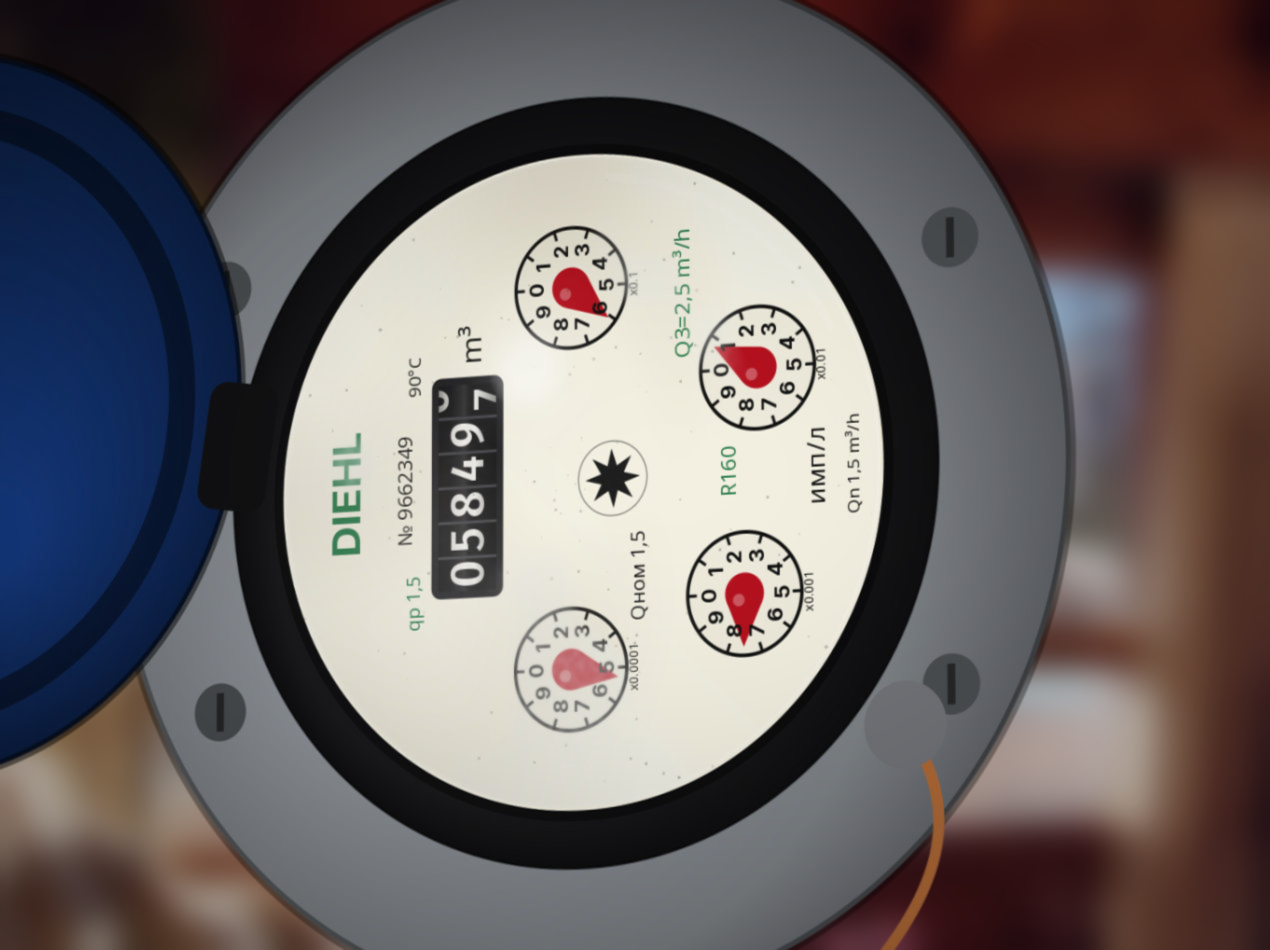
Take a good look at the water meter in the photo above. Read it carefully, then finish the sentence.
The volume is 58496.6075 m³
